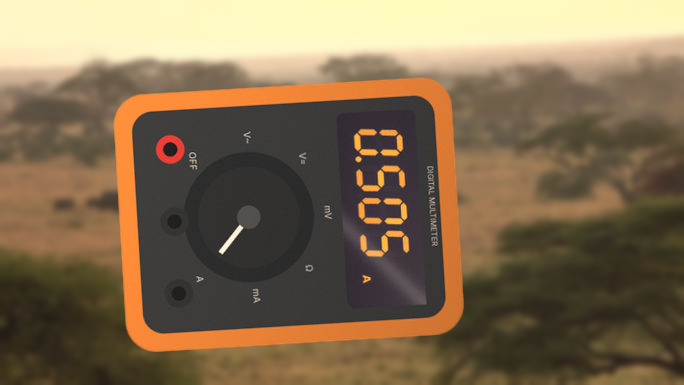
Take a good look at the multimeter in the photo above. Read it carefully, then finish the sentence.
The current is 0.505 A
